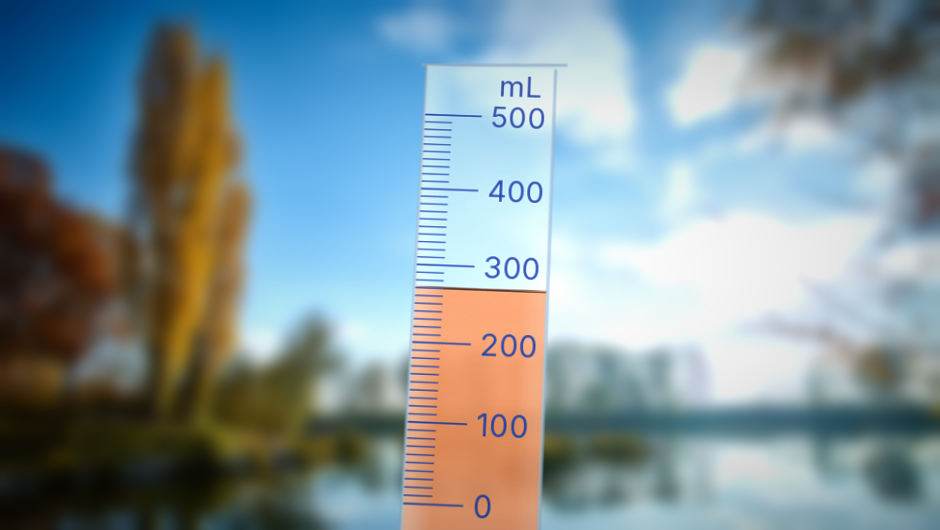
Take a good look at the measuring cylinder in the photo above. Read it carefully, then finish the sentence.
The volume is 270 mL
